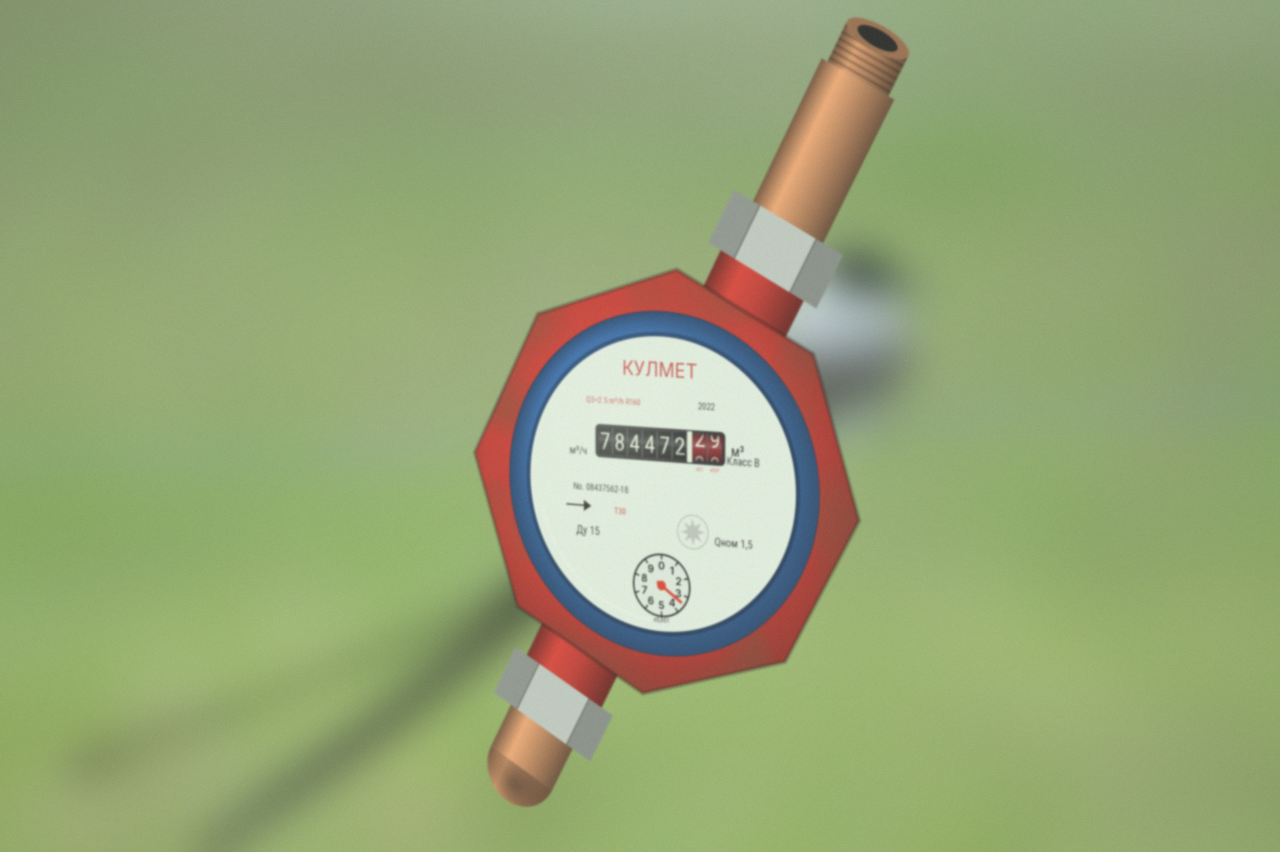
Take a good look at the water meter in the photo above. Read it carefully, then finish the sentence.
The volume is 784472.293 m³
